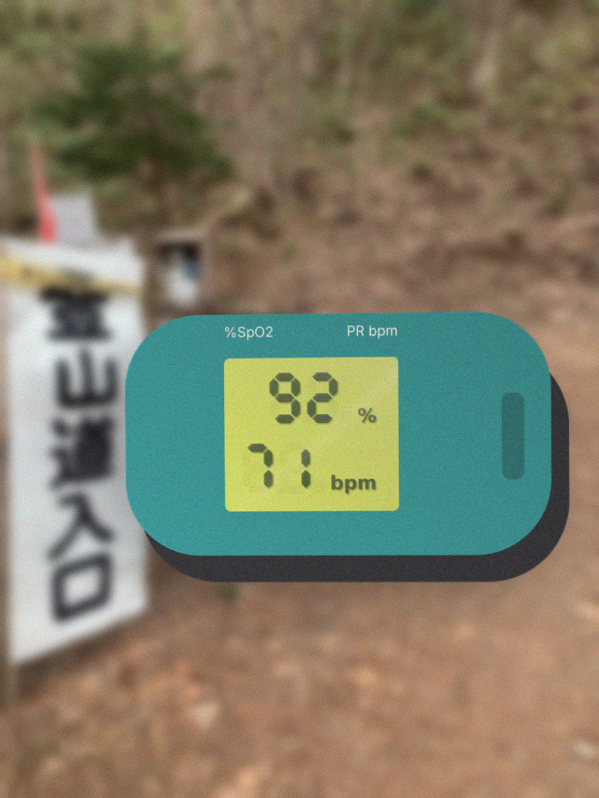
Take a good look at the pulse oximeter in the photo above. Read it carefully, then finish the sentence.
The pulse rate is 71 bpm
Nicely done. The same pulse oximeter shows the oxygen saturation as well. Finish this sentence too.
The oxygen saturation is 92 %
